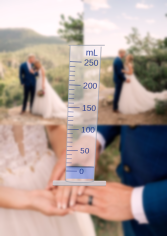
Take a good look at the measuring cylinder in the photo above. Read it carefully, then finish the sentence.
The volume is 10 mL
